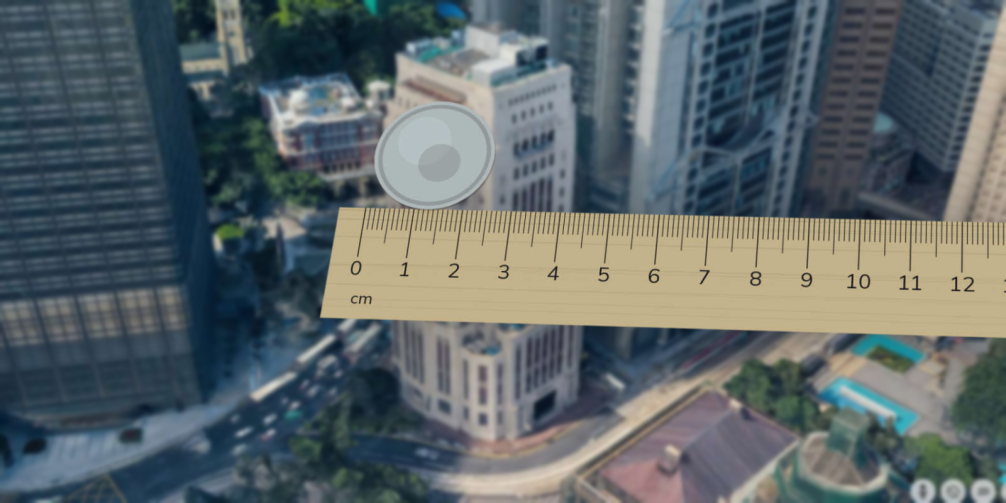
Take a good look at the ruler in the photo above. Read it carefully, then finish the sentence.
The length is 2.5 cm
